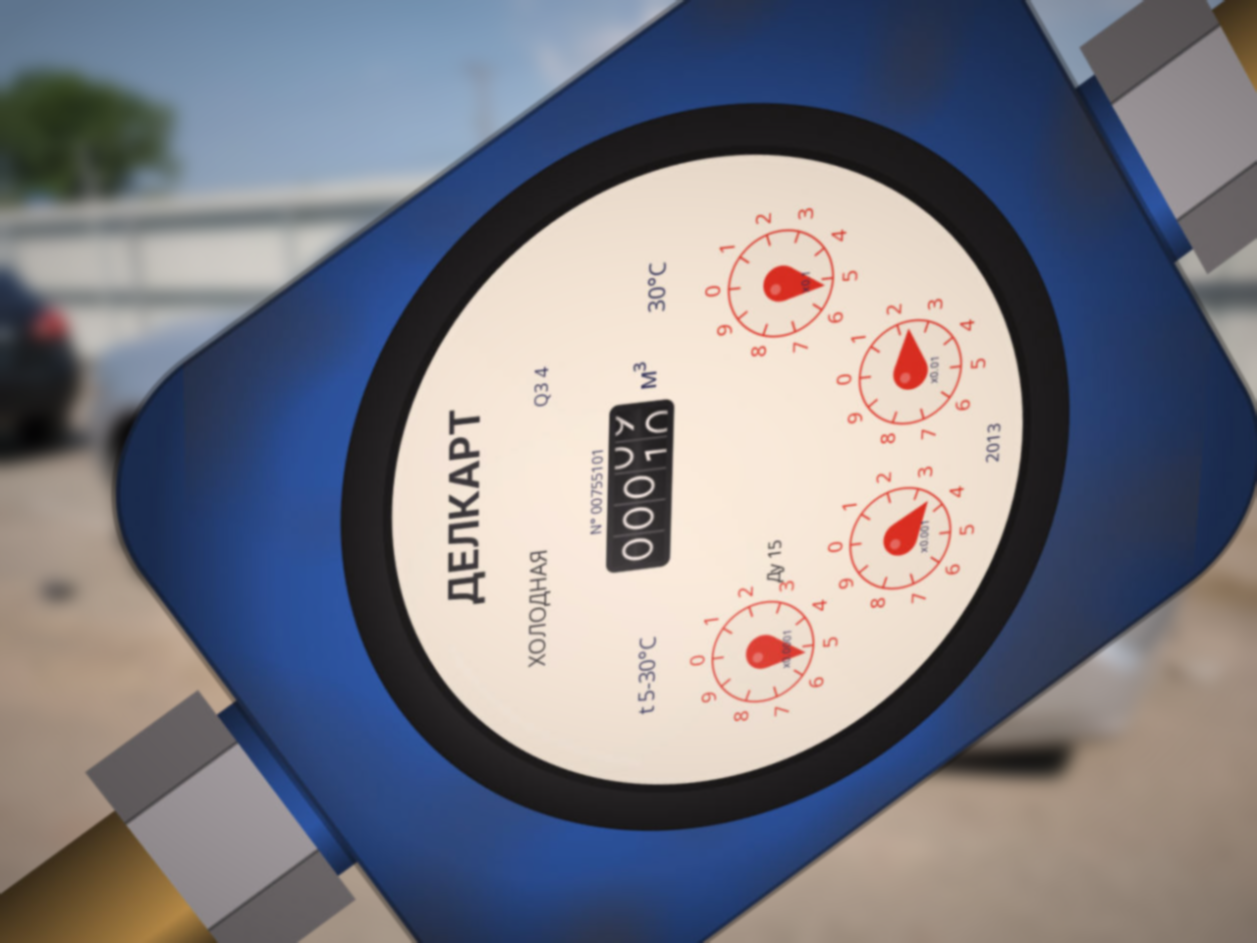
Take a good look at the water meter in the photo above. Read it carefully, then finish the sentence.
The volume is 9.5235 m³
